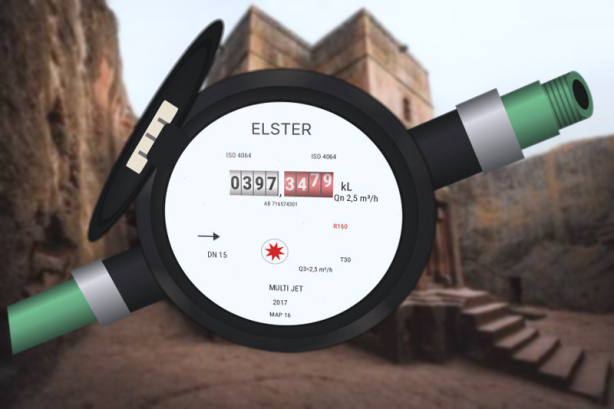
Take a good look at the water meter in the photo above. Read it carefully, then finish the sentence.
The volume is 397.3479 kL
